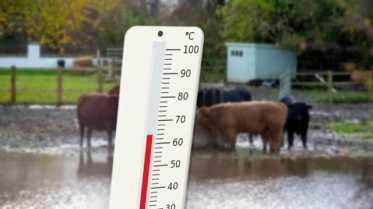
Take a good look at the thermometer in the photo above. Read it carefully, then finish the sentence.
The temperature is 64 °C
